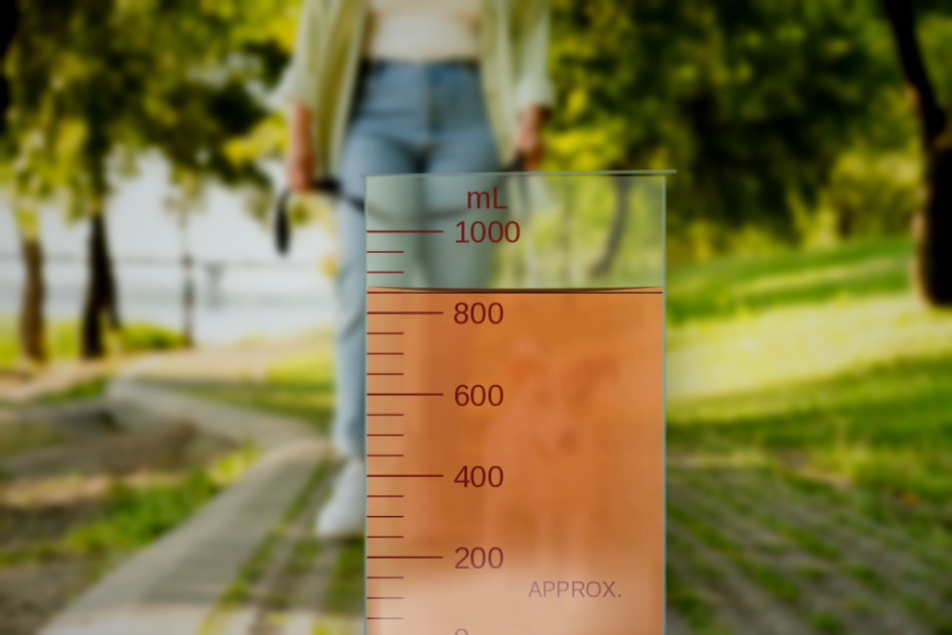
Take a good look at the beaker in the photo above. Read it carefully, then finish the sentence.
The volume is 850 mL
